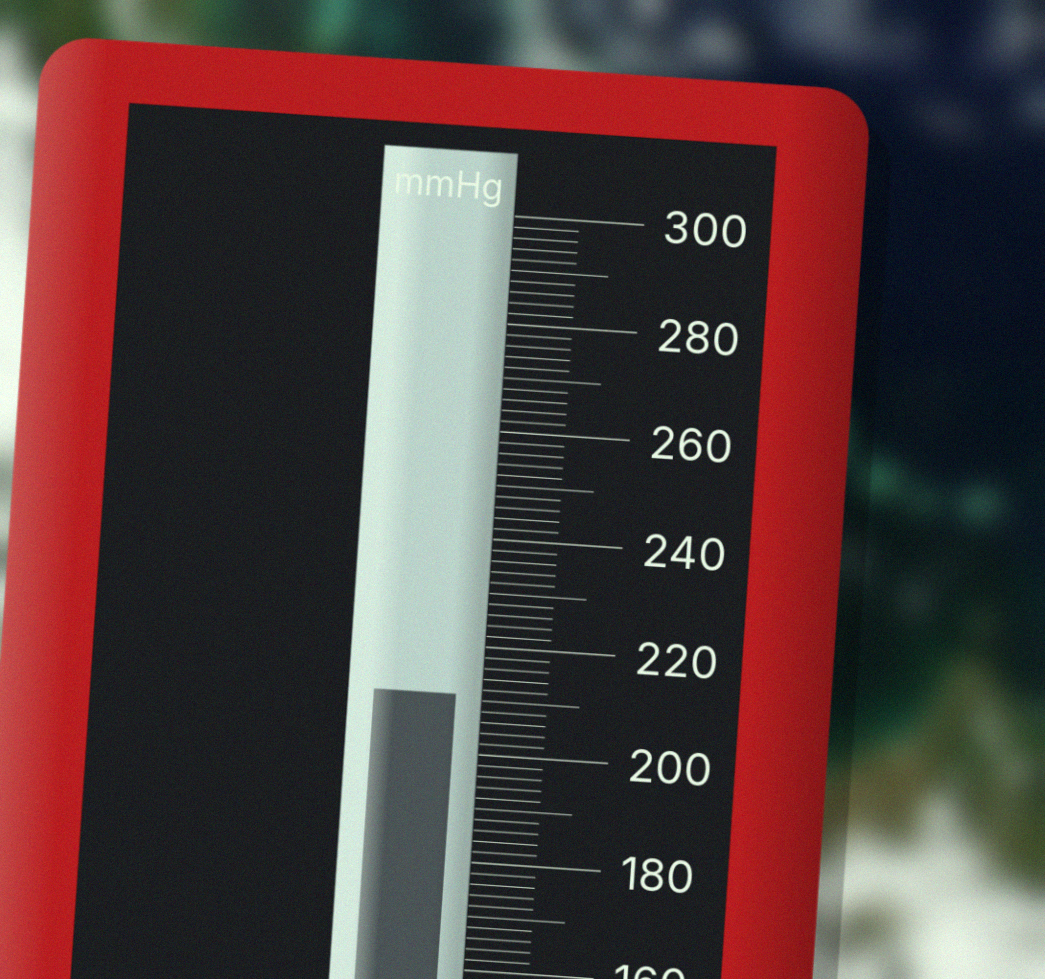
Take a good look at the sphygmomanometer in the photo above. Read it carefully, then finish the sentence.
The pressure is 211 mmHg
